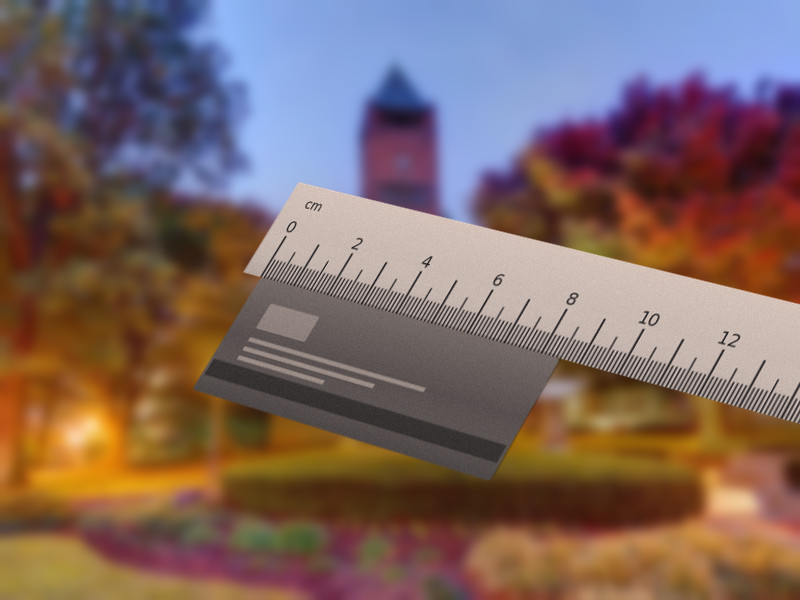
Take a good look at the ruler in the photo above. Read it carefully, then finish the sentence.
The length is 8.5 cm
